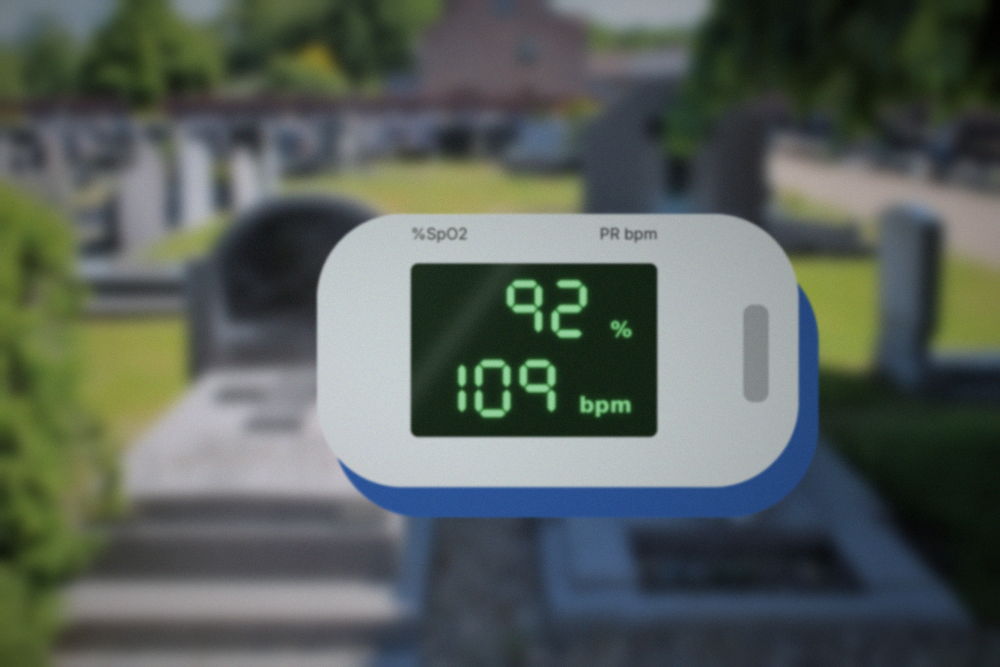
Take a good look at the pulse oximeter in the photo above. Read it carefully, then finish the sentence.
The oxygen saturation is 92 %
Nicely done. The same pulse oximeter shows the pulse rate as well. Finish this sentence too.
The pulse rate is 109 bpm
